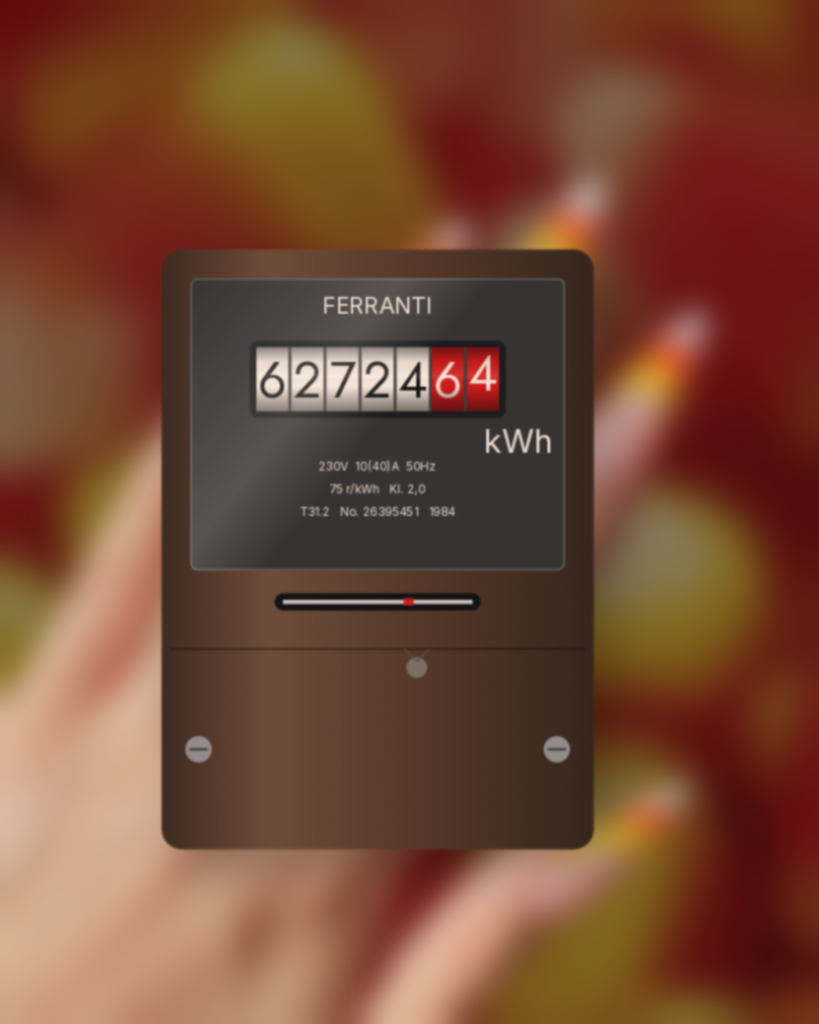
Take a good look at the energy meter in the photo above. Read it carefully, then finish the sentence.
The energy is 62724.64 kWh
